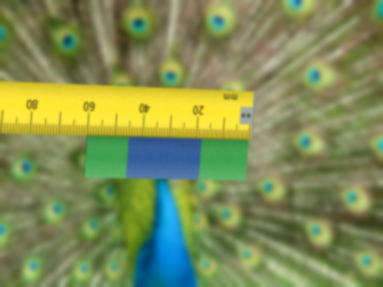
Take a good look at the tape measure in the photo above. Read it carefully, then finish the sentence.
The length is 60 mm
